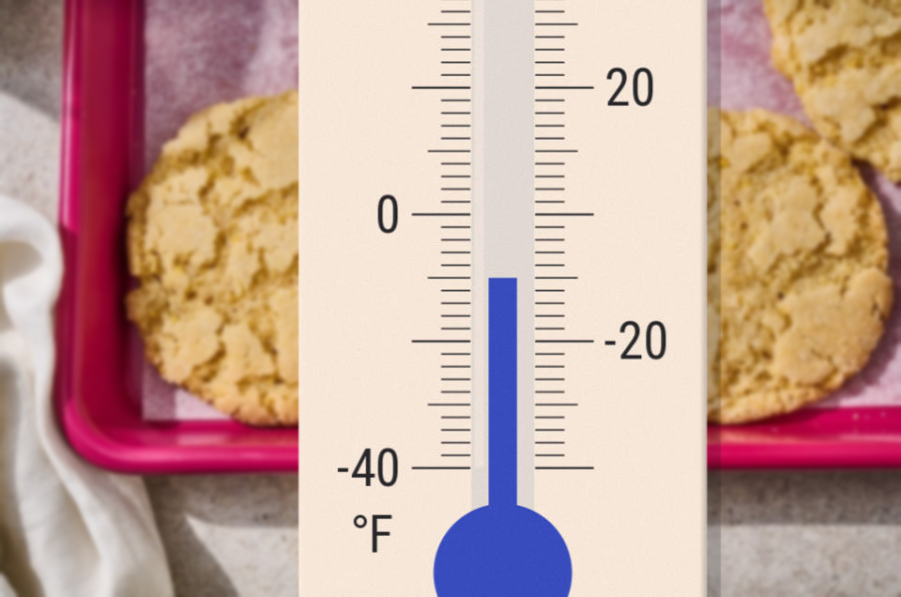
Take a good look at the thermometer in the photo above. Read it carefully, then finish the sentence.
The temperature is -10 °F
